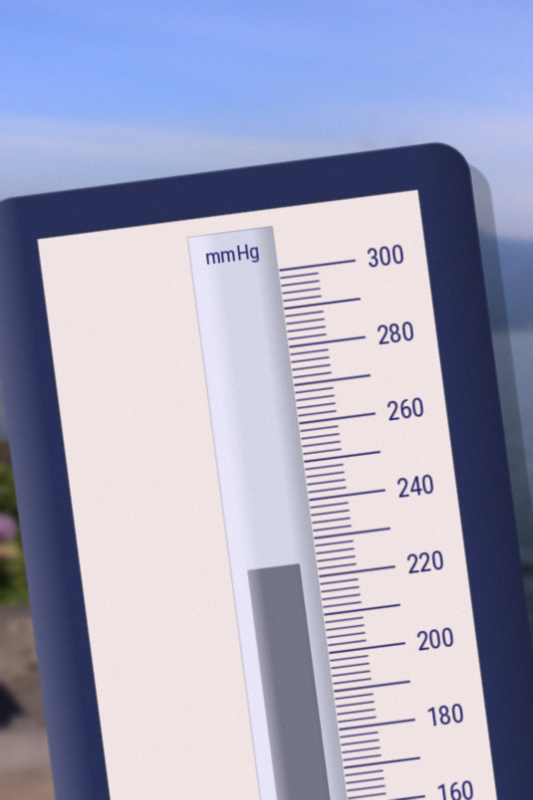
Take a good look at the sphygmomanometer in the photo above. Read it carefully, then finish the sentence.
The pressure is 224 mmHg
